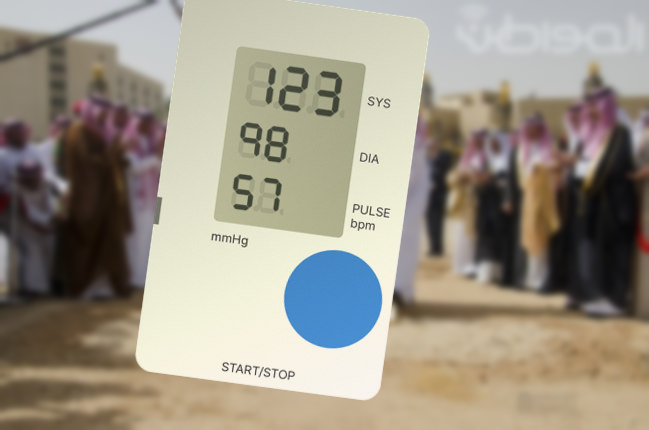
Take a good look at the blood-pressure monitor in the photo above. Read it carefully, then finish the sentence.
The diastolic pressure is 98 mmHg
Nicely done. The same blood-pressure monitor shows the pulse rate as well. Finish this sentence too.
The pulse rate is 57 bpm
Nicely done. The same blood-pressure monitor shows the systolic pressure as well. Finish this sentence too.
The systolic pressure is 123 mmHg
